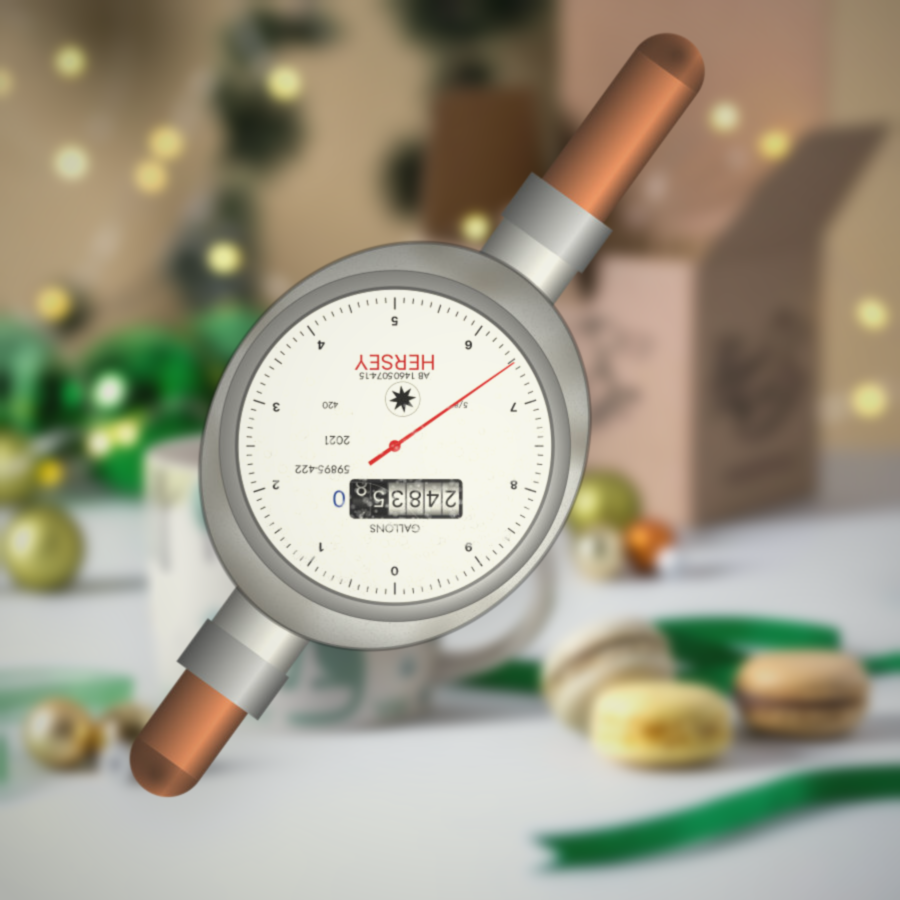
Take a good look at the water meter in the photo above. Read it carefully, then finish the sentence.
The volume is 2483576.5 gal
